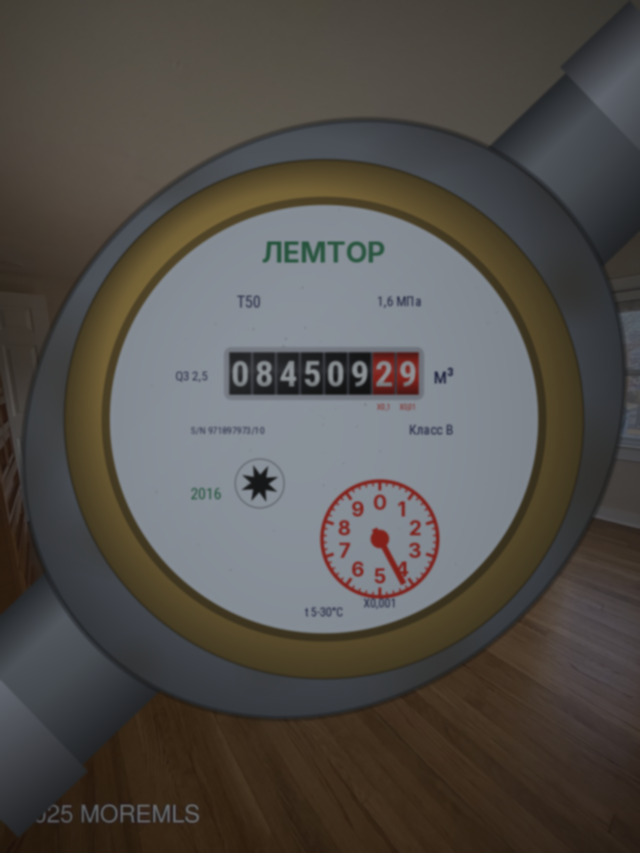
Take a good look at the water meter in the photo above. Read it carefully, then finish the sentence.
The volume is 84509.294 m³
